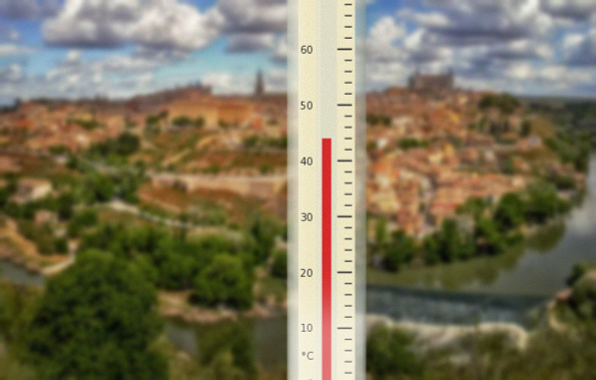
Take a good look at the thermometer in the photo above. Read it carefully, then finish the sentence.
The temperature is 44 °C
